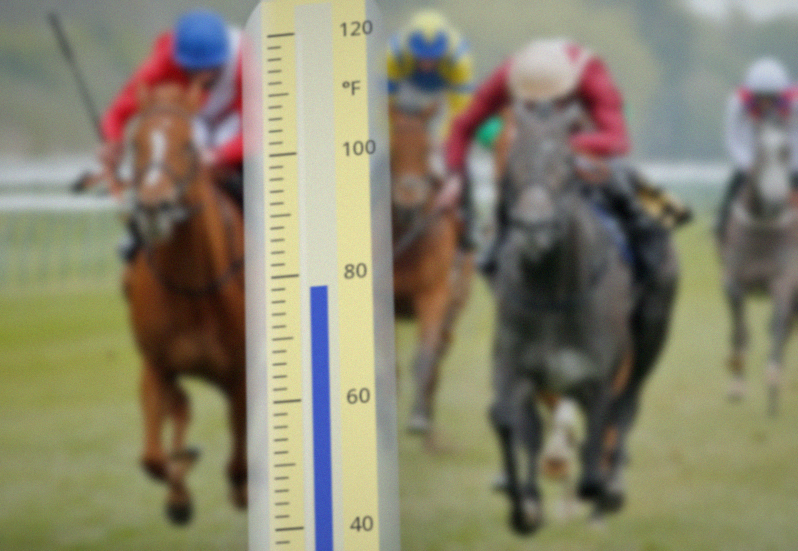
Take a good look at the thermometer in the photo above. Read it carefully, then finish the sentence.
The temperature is 78 °F
